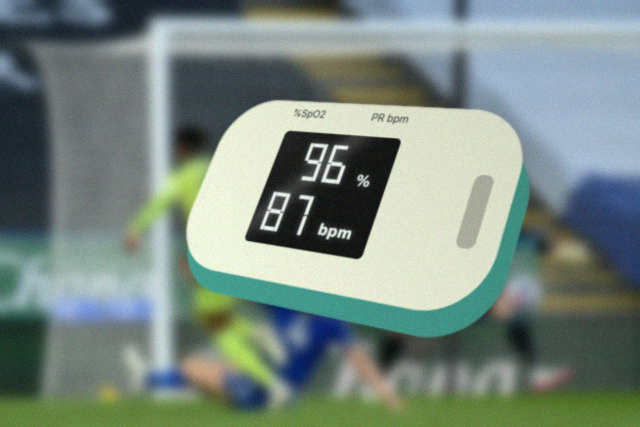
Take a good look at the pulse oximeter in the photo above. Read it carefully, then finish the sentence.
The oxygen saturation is 96 %
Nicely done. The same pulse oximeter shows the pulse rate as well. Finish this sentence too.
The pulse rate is 87 bpm
